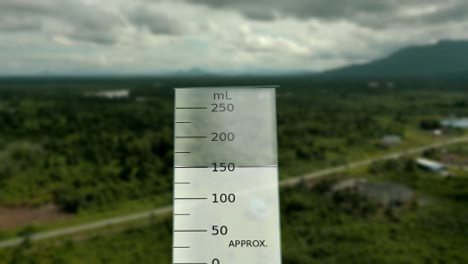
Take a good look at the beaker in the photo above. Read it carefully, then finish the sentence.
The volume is 150 mL
